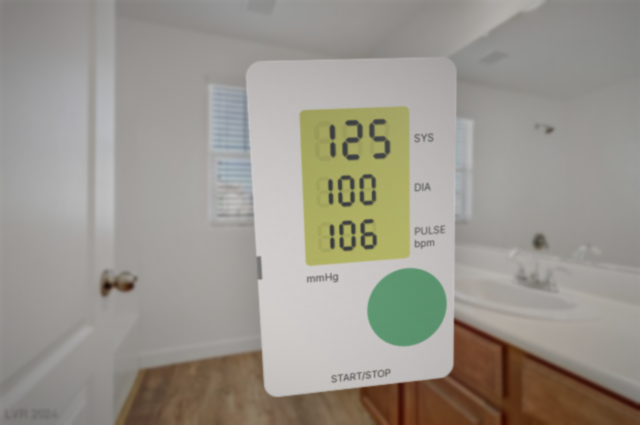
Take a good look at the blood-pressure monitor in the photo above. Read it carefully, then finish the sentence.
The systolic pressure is 125 mmHg
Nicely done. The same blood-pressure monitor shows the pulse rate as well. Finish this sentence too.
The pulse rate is 106 bpm
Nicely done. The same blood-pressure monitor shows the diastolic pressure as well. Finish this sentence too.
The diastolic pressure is 100 mmHg
